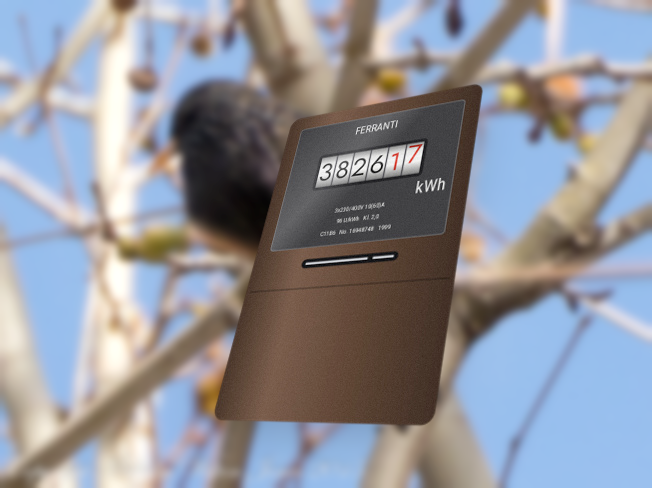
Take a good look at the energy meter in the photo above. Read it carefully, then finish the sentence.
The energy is 3826.17 kWh
